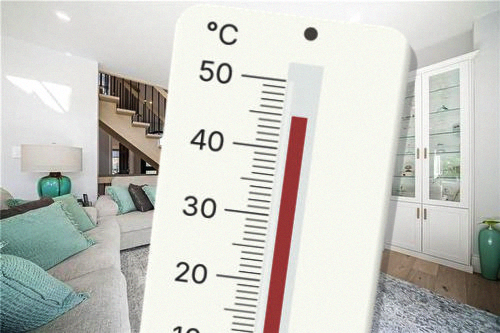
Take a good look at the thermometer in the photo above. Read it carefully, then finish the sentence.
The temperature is 45 °C
